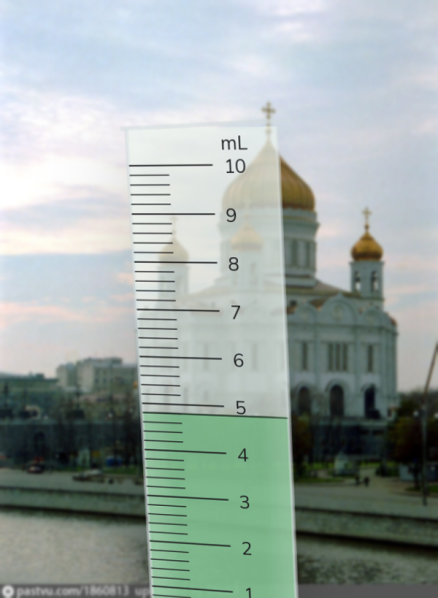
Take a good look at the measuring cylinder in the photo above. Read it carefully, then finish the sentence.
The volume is 4.8 mL
